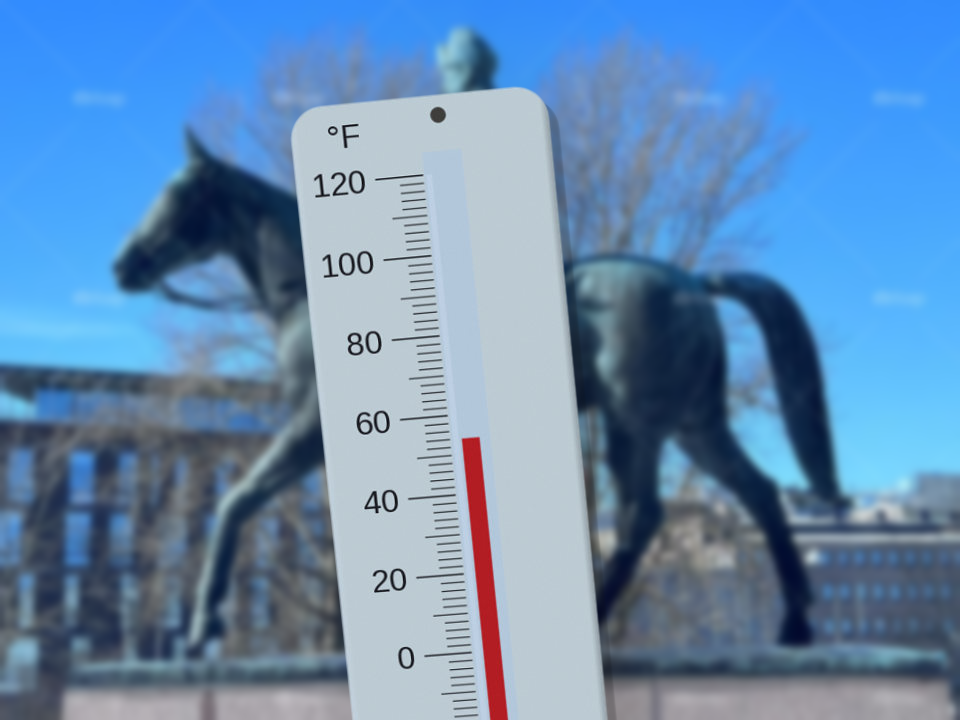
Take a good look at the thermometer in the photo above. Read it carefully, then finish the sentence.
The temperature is 54 °F
